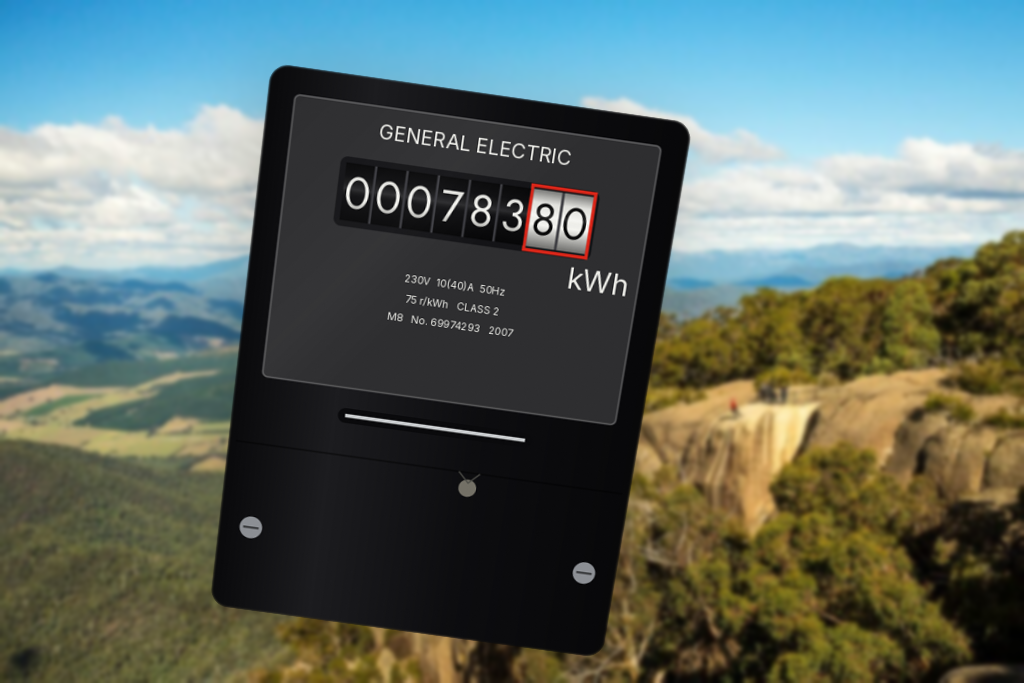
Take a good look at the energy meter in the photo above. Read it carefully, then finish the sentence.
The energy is 783.80 kWh
